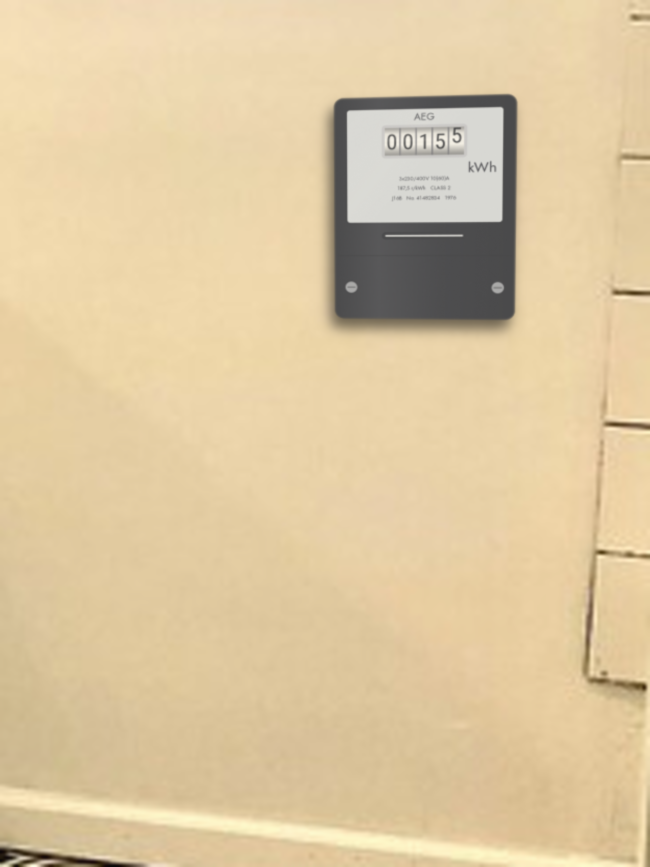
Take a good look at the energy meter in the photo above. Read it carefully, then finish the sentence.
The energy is 155 kWh
